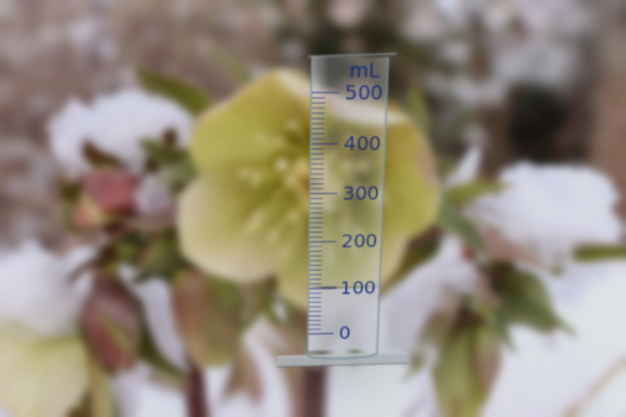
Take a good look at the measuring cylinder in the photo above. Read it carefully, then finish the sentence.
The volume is 100 mL
